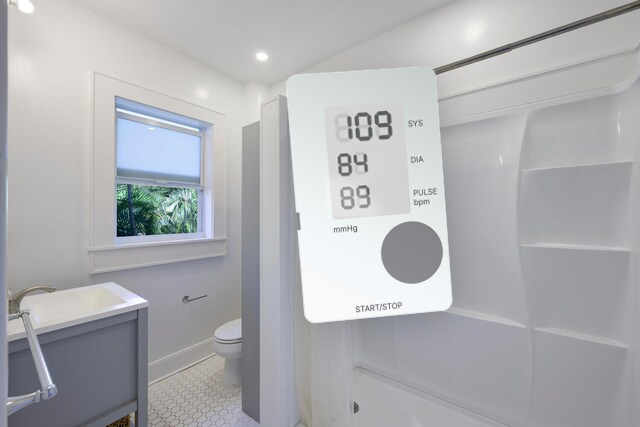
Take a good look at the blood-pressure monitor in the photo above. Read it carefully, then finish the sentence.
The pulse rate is 89 bpm
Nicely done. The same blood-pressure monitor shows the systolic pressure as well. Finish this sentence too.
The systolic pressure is 109 mmHg
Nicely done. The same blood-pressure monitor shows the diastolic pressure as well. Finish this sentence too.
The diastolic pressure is 84 mmHg
